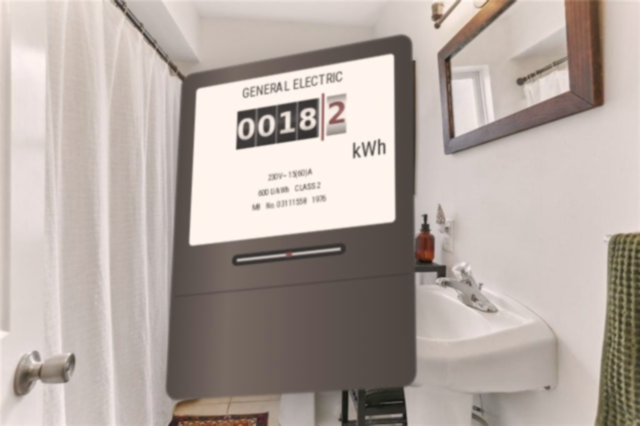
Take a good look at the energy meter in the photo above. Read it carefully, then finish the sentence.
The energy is 18.2 kWh
